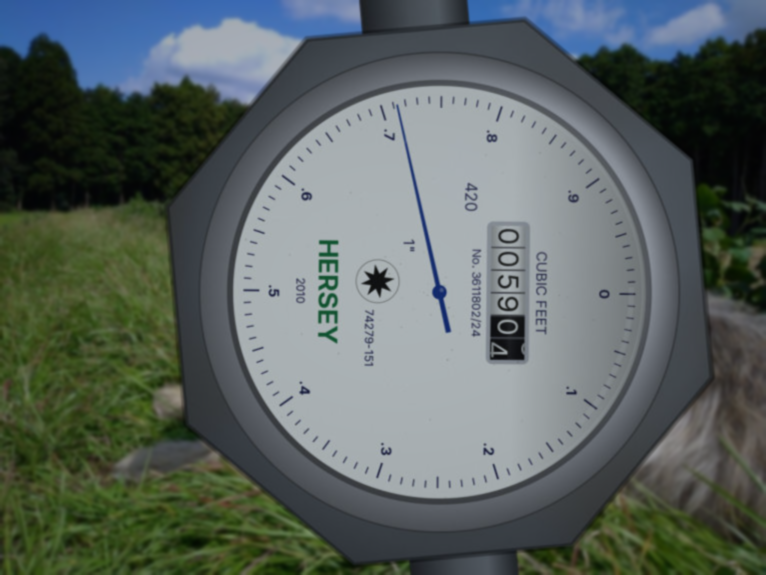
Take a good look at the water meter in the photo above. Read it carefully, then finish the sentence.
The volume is 5903.71 ft³
